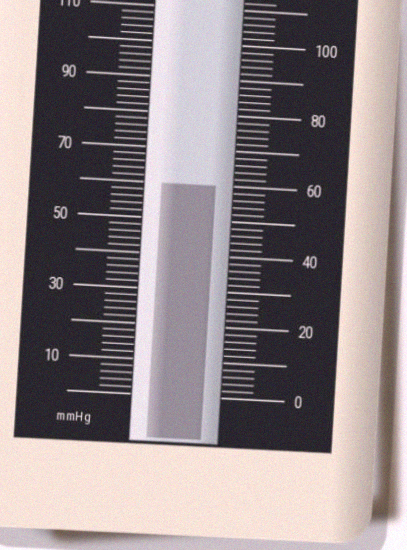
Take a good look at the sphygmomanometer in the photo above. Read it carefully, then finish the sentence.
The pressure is 60 mmHg
